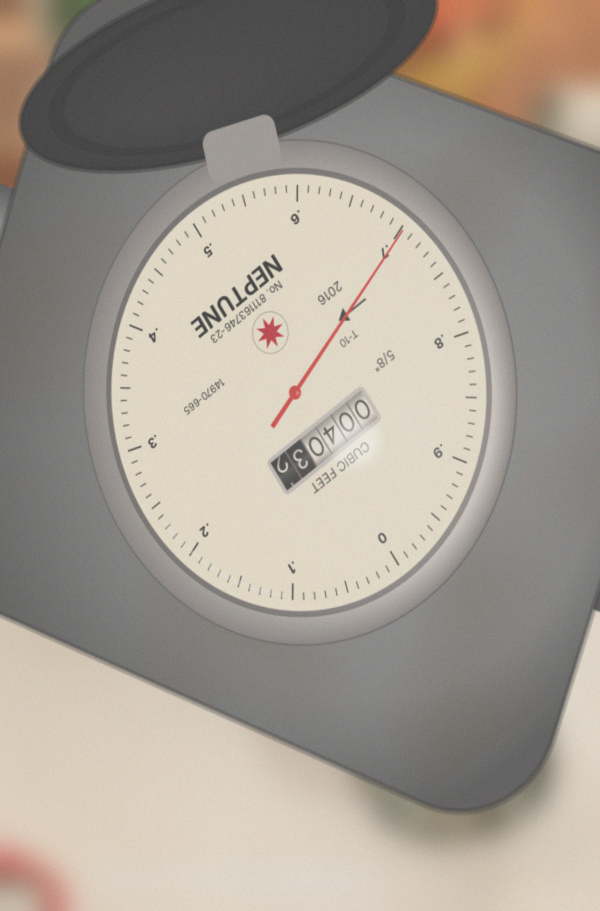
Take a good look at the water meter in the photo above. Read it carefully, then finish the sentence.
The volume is 4031.70 ft³
